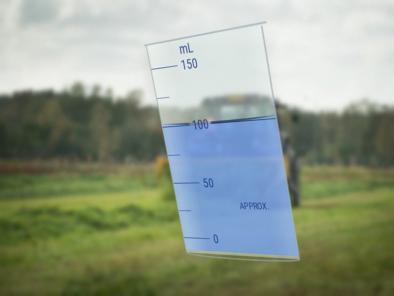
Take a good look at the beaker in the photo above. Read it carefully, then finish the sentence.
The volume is 100 mL
